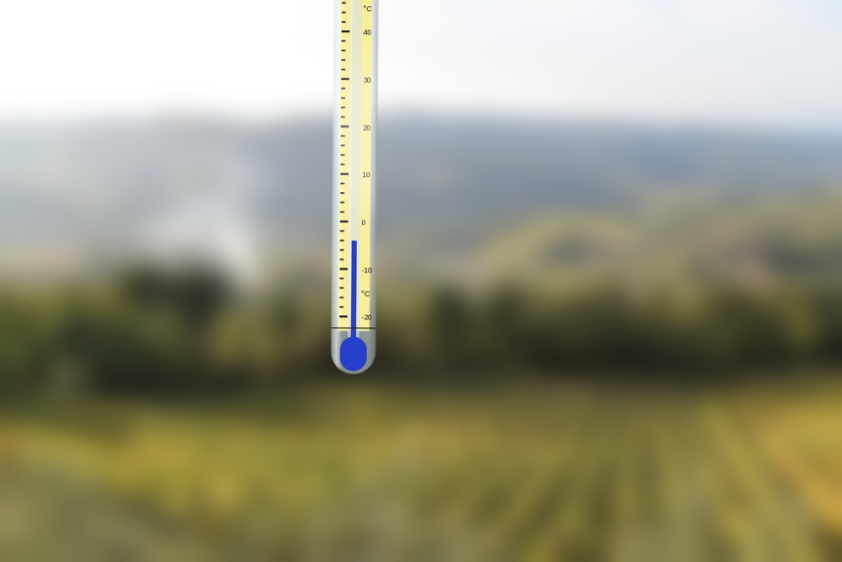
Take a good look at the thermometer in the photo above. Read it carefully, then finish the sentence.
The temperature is -4 °C
